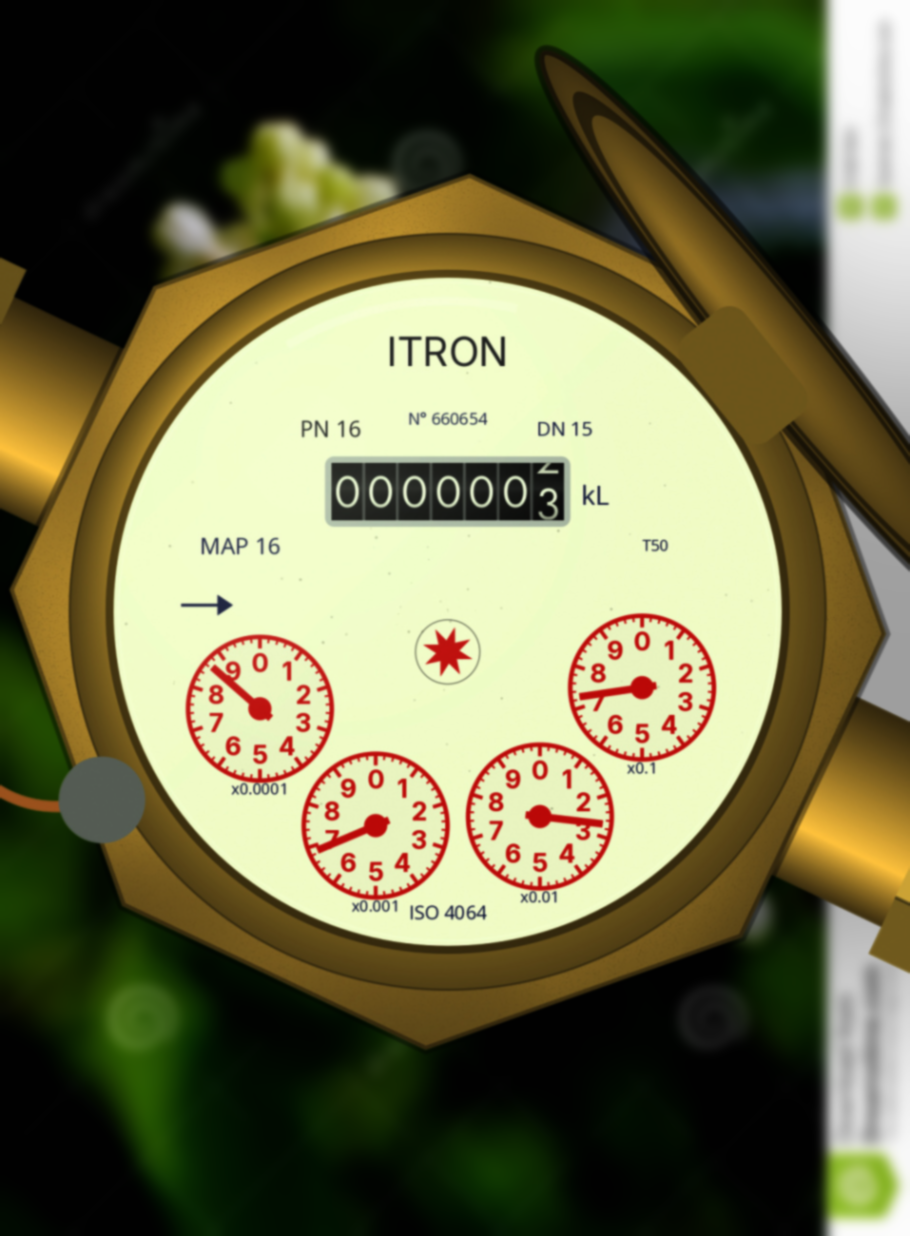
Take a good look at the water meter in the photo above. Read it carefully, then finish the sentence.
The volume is 2.7268 kL
